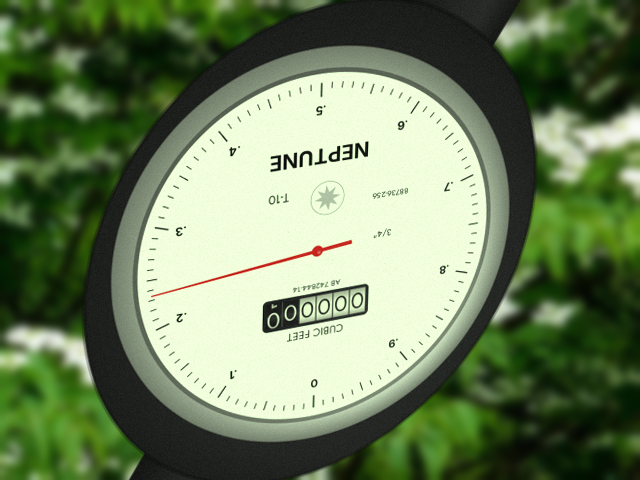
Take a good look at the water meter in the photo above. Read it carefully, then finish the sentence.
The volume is 0.23 ft³
